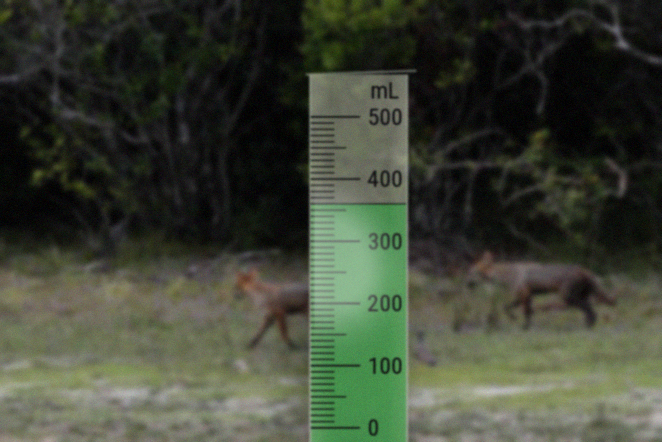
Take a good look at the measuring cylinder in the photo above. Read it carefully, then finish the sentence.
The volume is 360 mL
